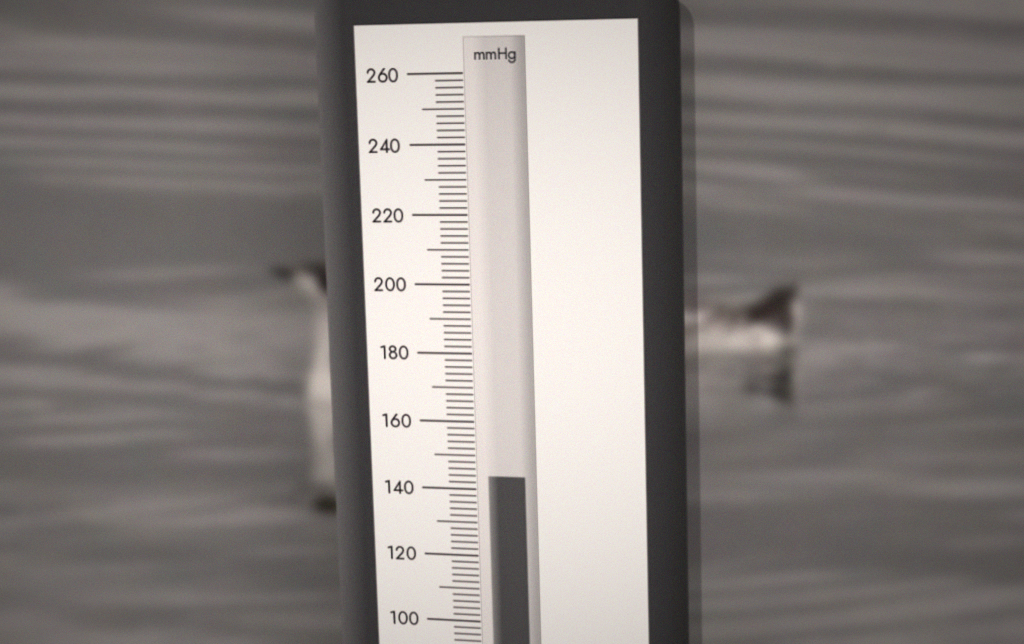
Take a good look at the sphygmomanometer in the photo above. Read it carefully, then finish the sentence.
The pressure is 144 mmHg
